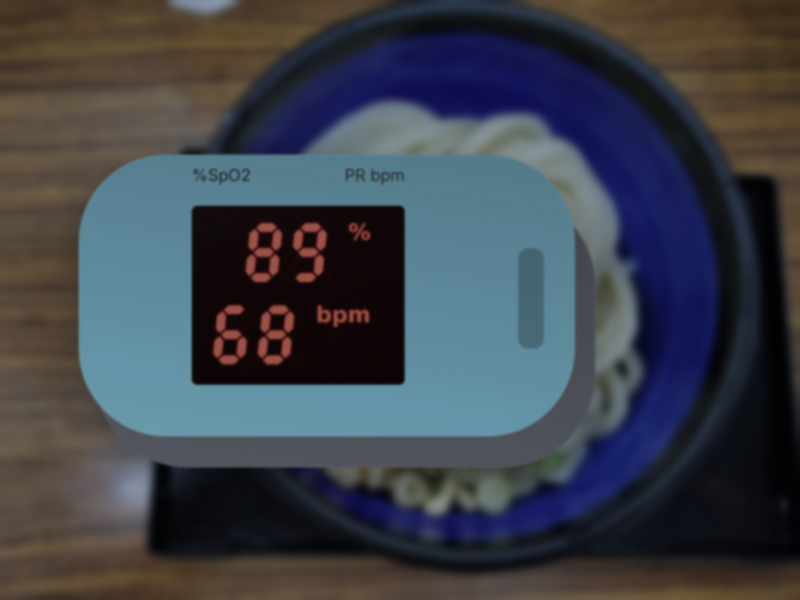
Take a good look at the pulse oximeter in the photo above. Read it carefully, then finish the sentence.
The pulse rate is 68 bpm
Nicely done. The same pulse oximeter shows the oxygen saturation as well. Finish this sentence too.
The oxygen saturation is 89 %
